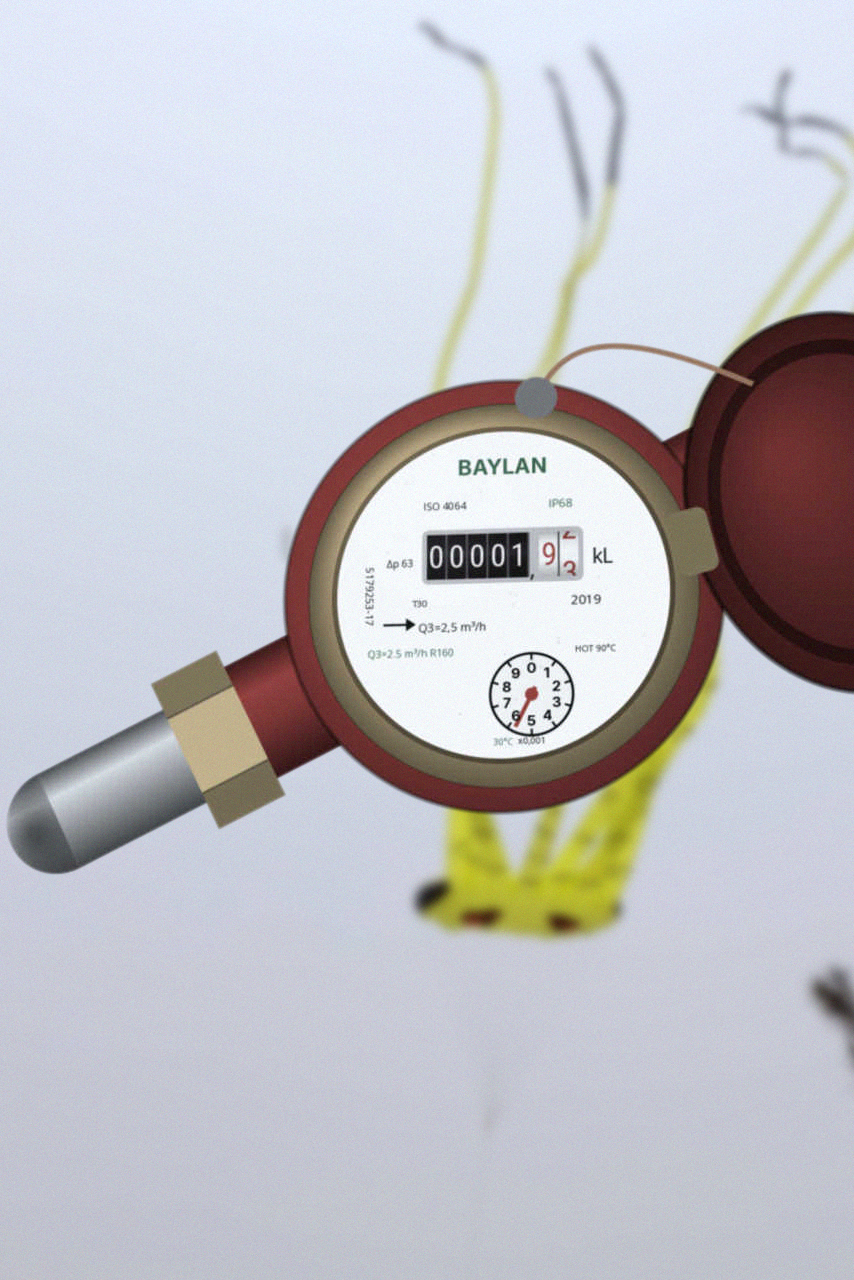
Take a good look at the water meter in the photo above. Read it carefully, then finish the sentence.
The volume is 1.925 kL
